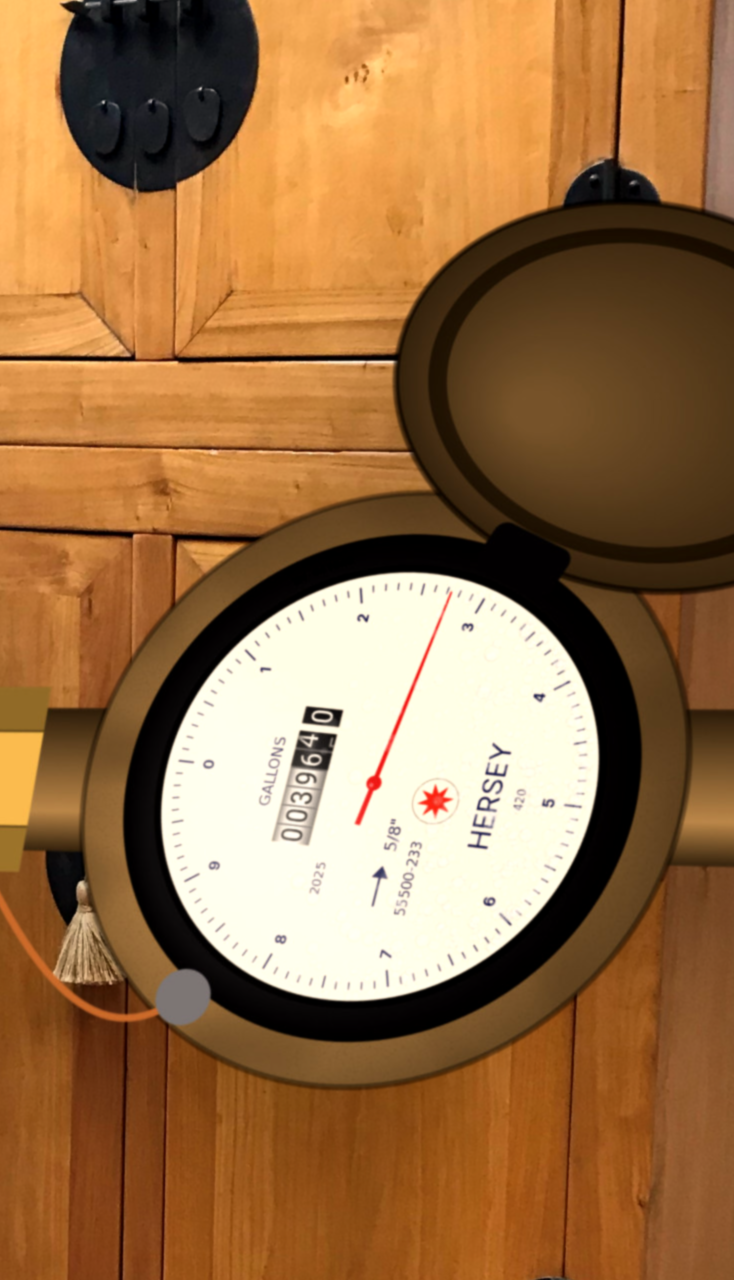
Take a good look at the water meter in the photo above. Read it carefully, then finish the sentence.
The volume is 39642.7 gal
